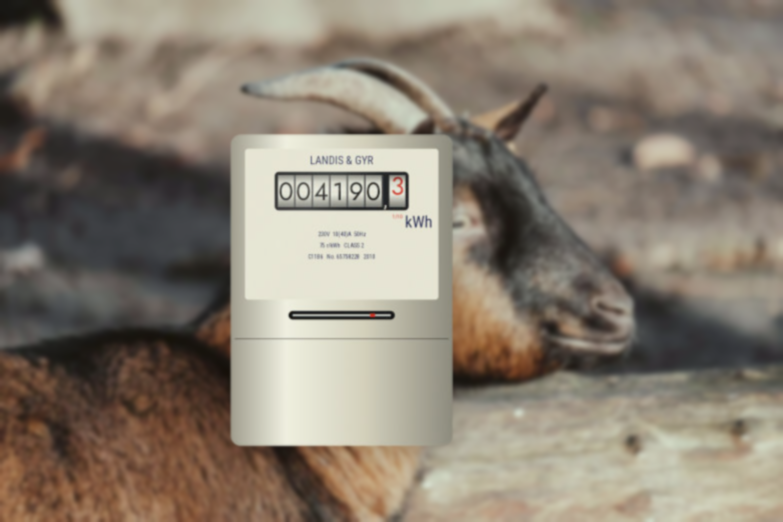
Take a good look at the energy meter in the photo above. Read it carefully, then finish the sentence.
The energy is 4190.3 kWh
